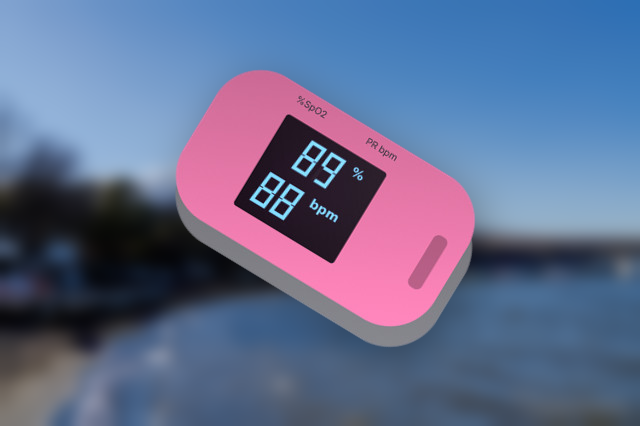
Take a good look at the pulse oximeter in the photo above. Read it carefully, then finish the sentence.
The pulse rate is 88 bpm
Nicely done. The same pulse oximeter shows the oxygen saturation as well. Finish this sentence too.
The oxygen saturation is 89 %
